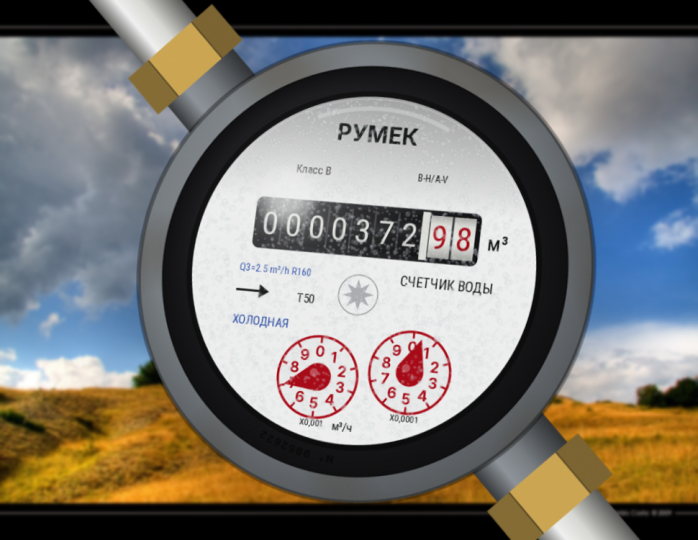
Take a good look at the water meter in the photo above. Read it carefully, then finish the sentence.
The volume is 372.9870 m³
